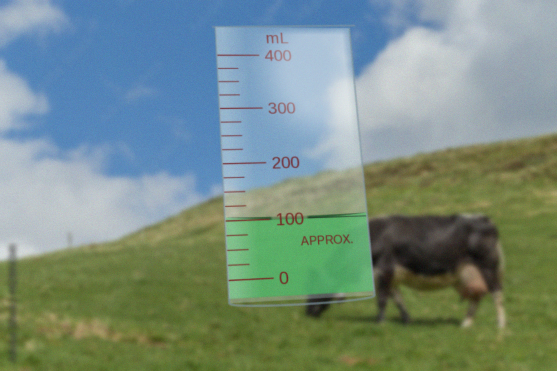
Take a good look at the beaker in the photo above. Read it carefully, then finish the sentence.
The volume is 100 mL
